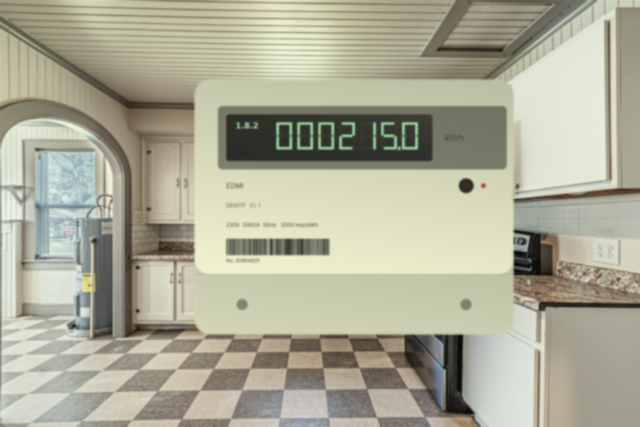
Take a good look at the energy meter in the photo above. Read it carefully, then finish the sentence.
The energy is 215.0 kWh
